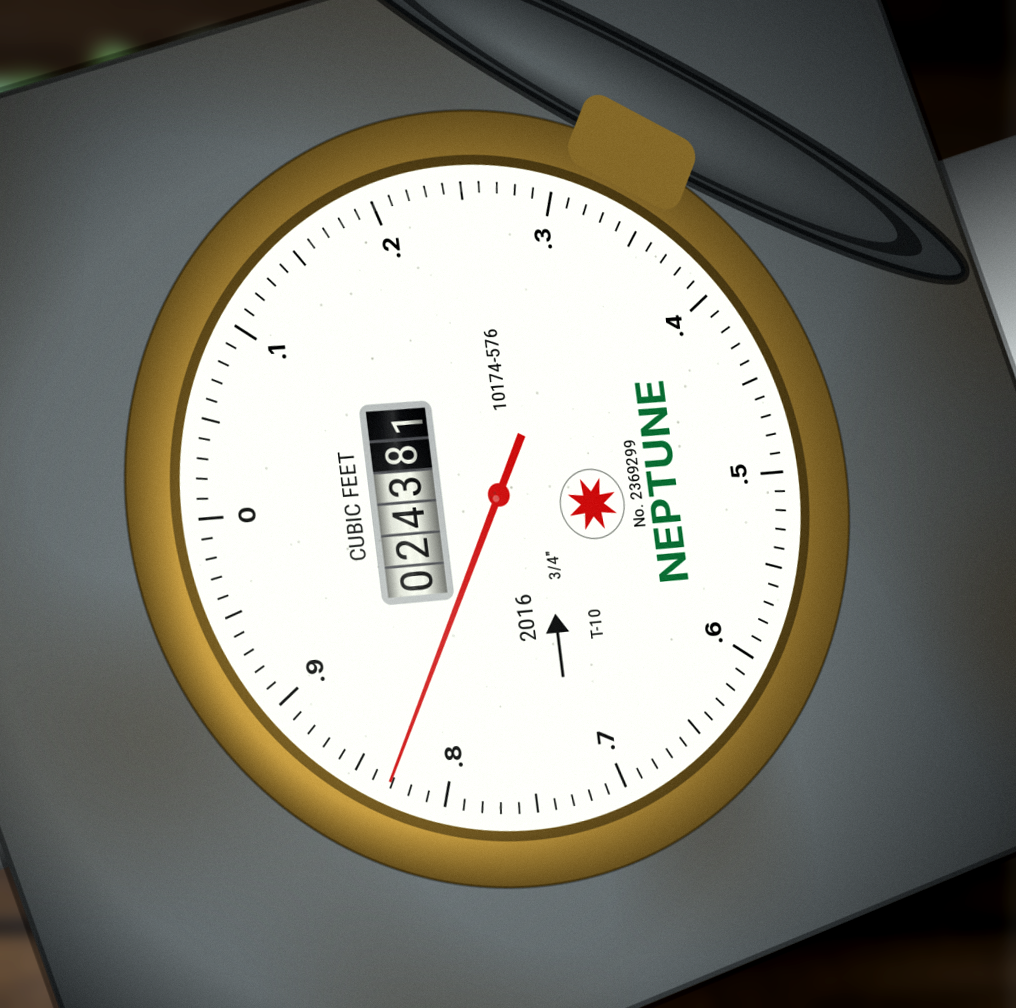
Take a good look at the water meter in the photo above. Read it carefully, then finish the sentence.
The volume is 24380.83 ft³
